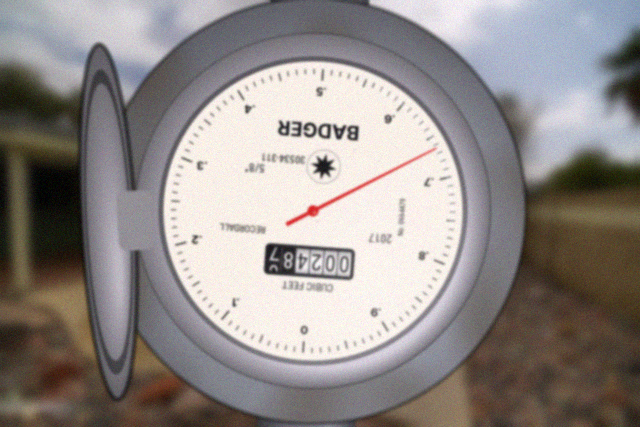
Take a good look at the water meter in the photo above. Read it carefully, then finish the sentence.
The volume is 2486.66 ft³
